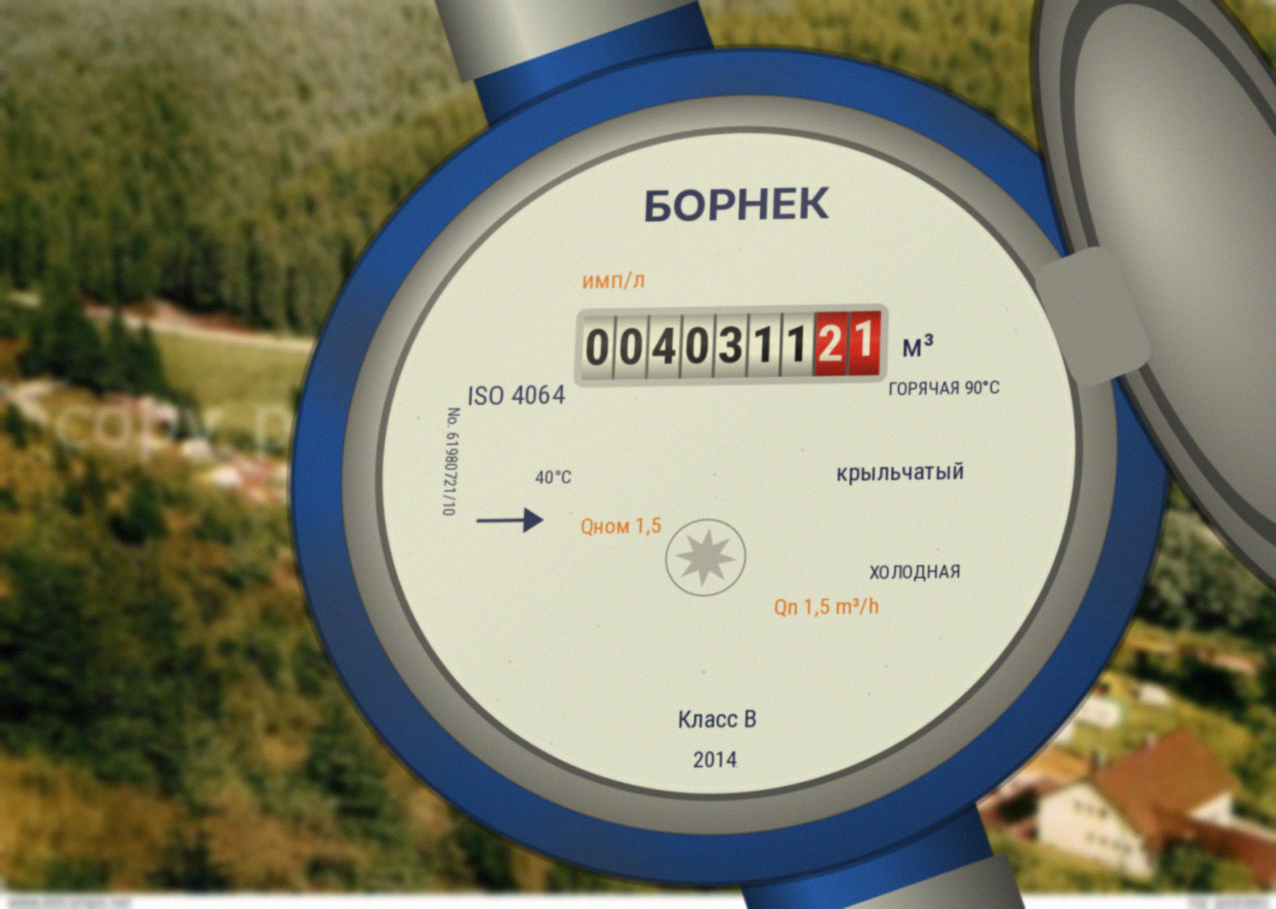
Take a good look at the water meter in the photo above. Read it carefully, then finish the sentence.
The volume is 40311.21 m³
